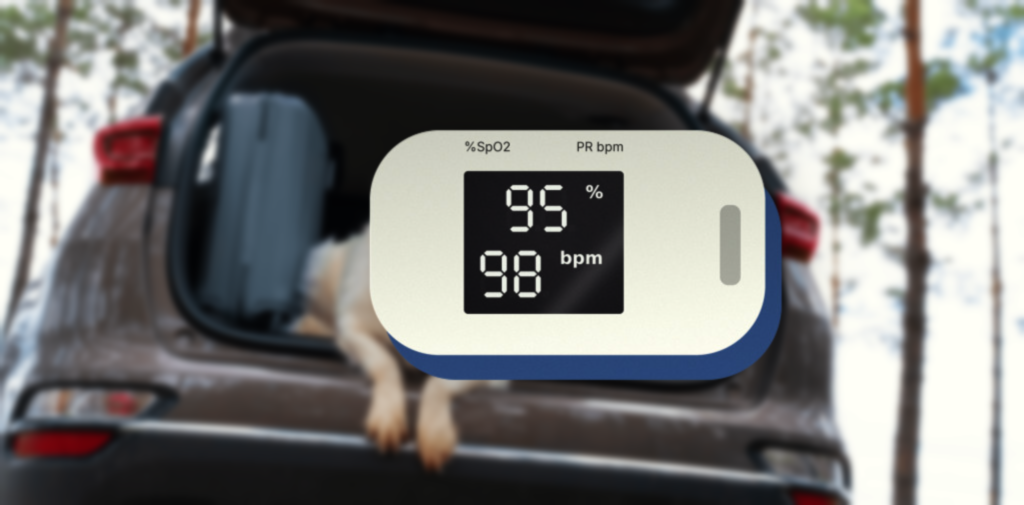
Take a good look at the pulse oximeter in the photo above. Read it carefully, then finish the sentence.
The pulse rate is 98 bpm
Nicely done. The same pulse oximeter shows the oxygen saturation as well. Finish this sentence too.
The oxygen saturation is 95 %
